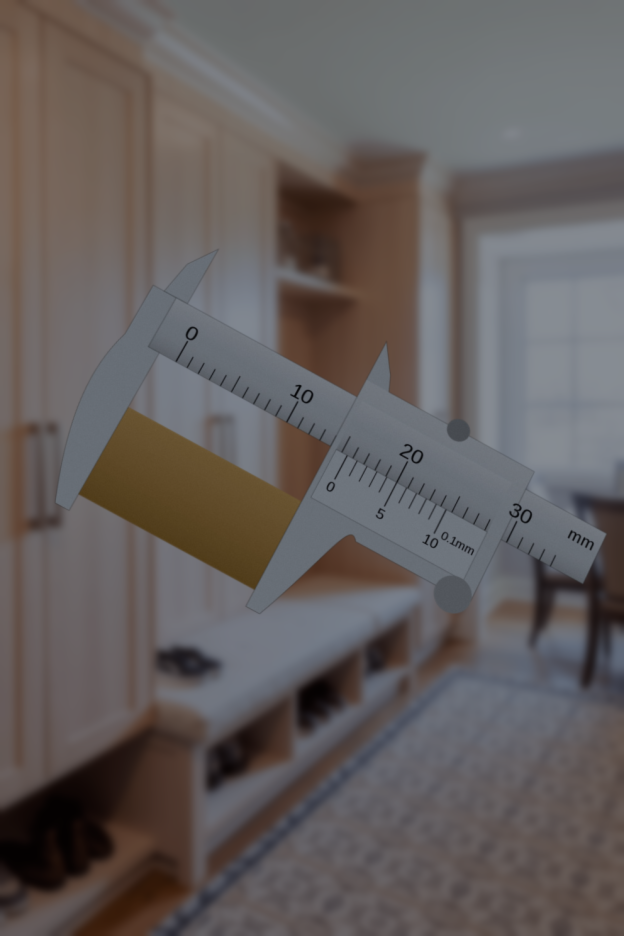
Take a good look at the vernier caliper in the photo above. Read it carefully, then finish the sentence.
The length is 15.5 mm
